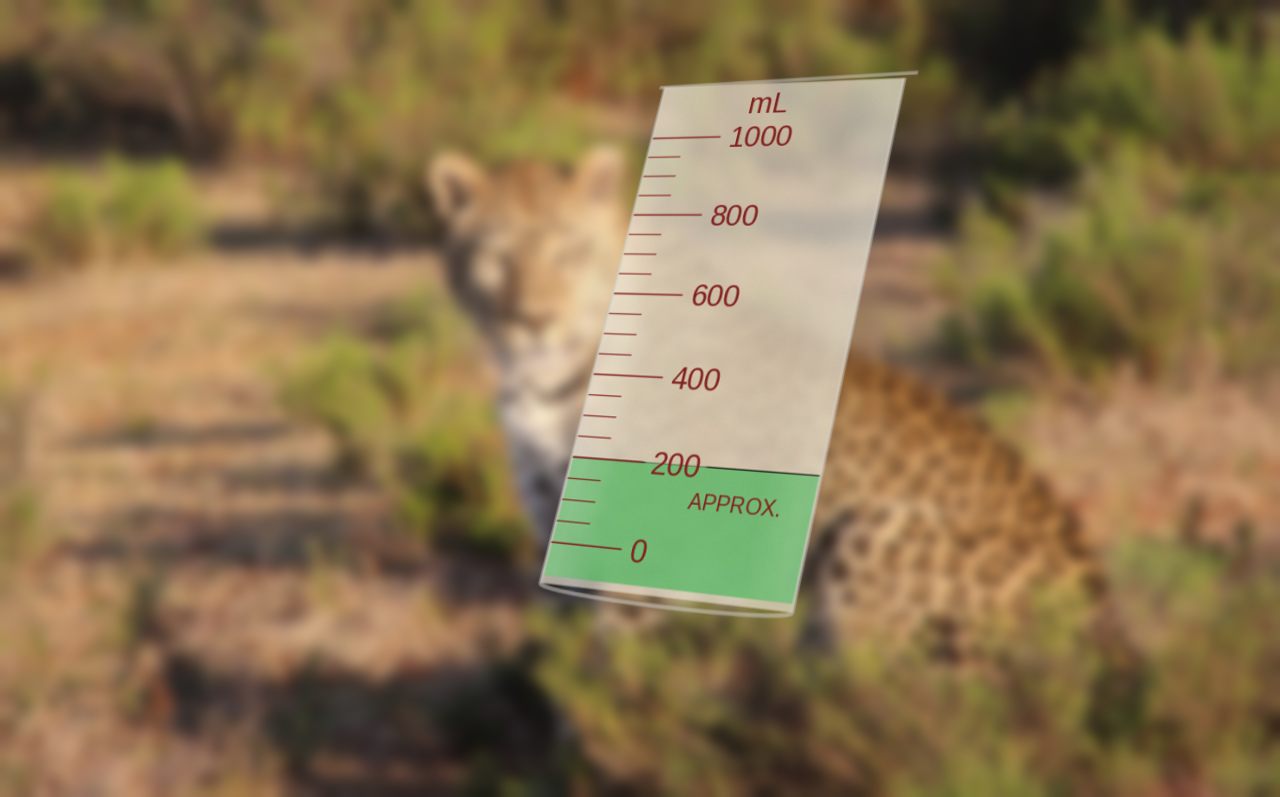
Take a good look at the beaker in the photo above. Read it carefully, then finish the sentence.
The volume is 200 mL
